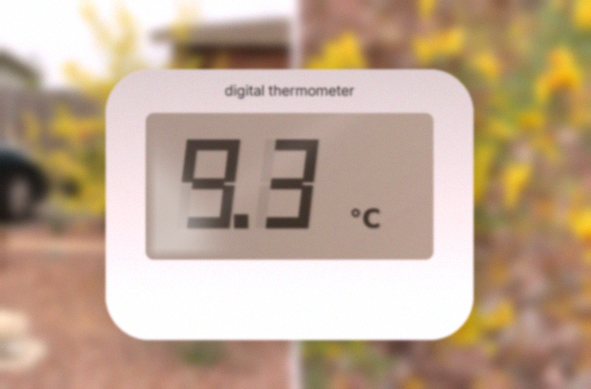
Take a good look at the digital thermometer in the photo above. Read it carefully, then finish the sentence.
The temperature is 9.3 °C
